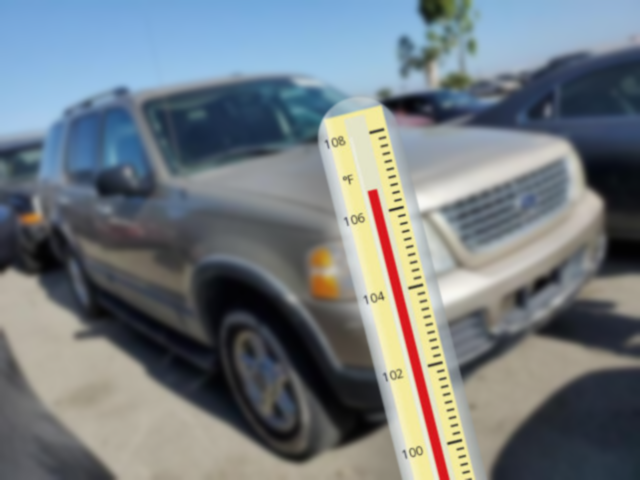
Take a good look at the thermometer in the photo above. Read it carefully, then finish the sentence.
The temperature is 106.6 °F
